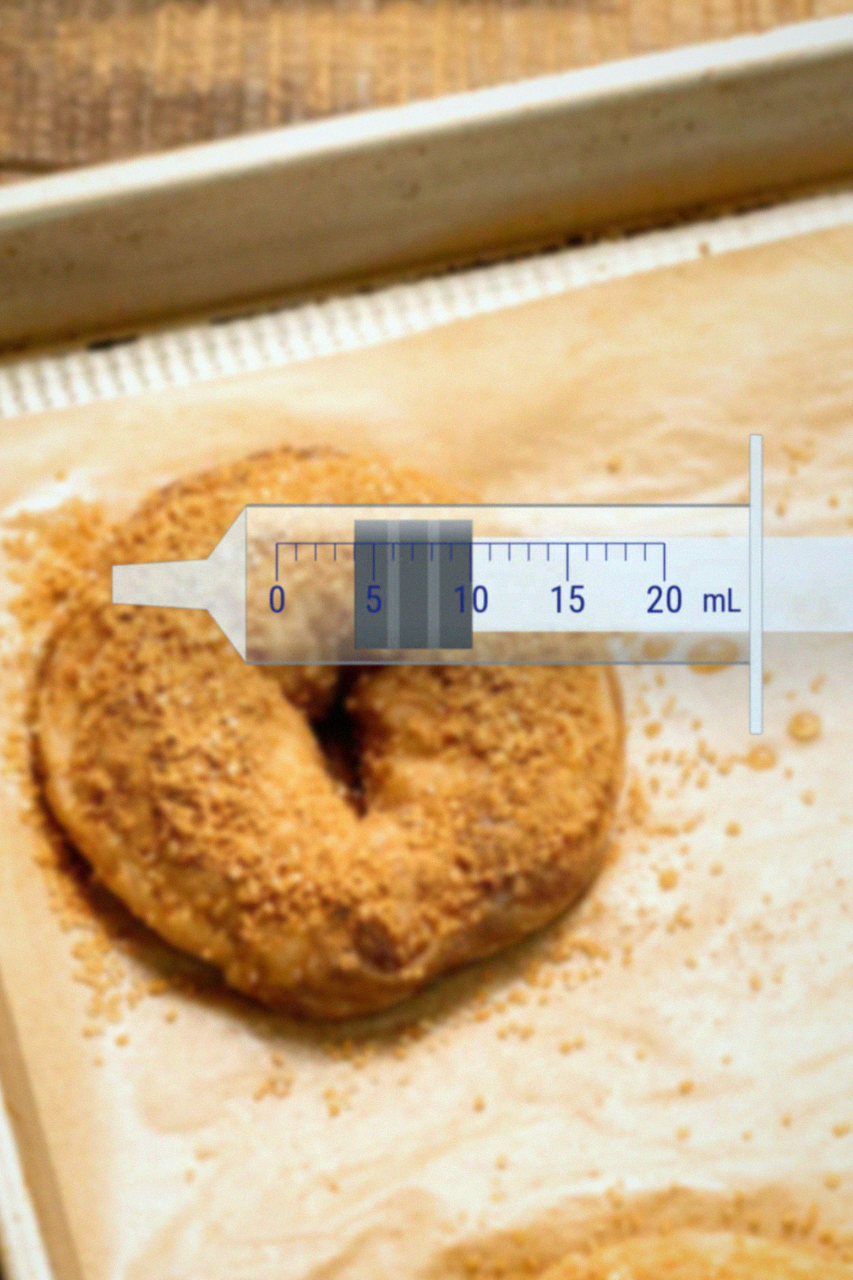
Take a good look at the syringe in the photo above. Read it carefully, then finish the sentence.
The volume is 4 mL
